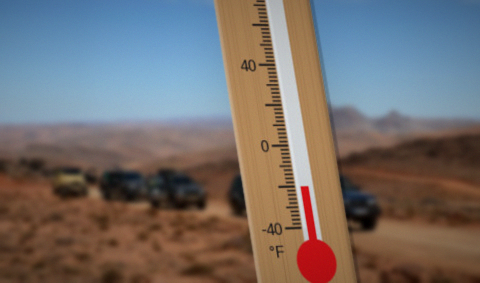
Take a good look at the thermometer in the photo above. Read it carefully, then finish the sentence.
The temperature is -20 °F
